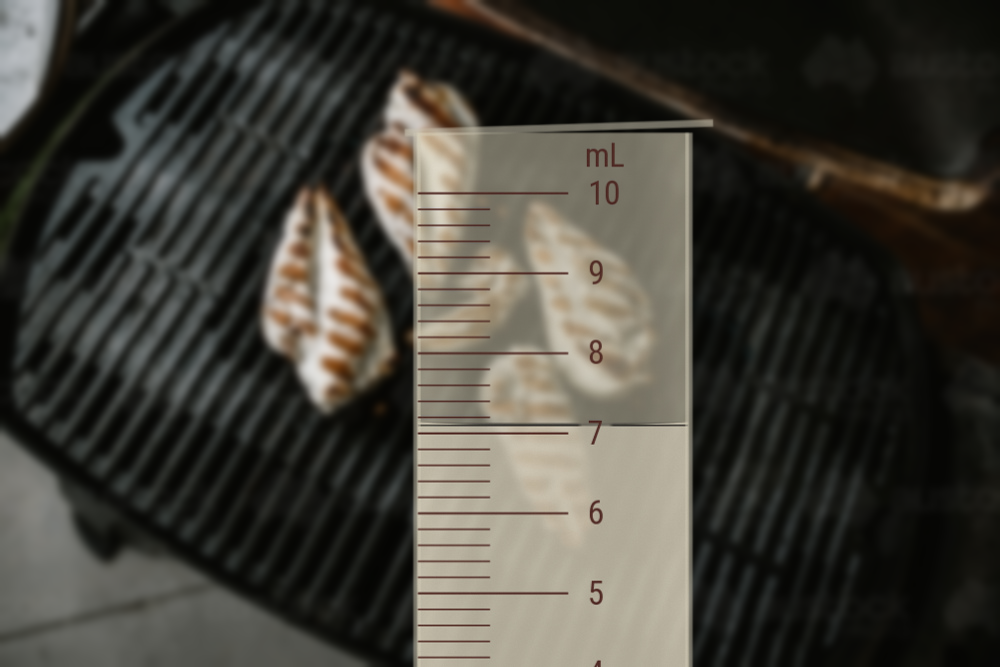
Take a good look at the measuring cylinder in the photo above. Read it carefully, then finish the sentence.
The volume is 7.1 mL
